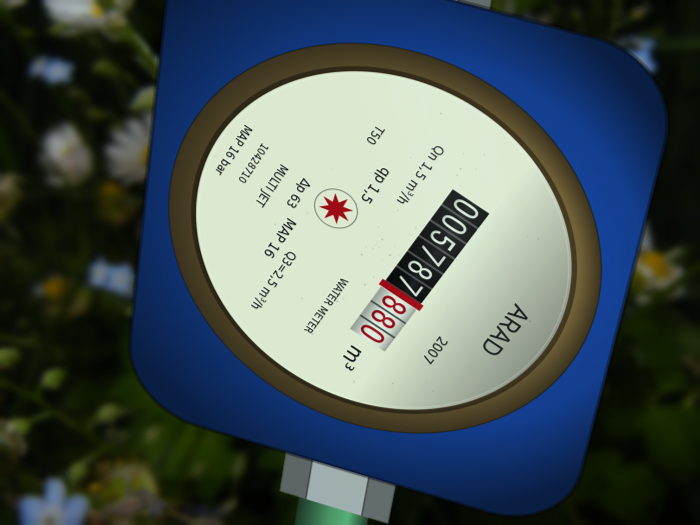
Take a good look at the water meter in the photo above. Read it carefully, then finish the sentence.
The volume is 5787.880 m³
